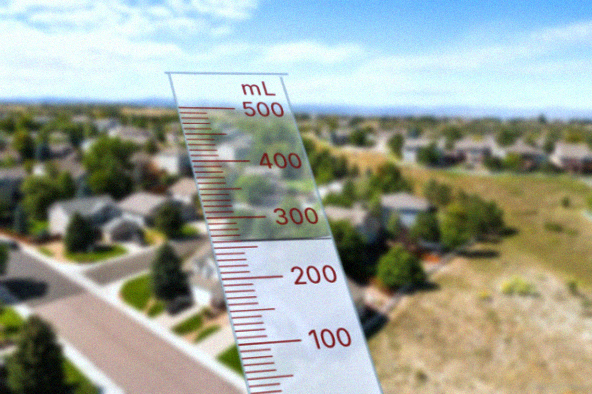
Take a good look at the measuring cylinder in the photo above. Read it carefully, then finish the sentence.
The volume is 260 mL
